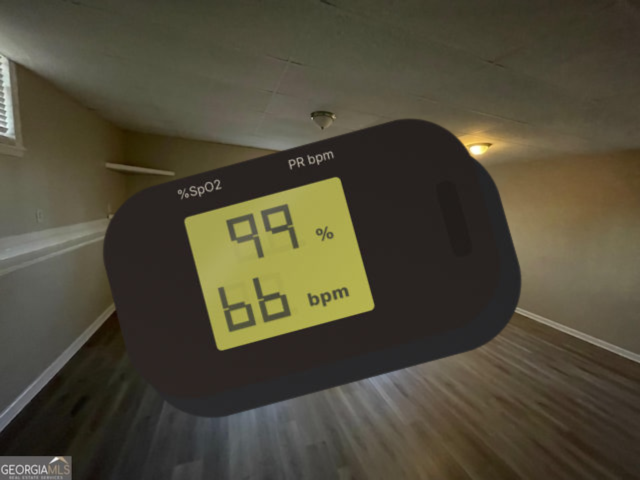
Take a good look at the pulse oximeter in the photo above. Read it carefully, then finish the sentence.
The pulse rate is 66 bpm
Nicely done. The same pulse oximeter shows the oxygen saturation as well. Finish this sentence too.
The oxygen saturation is 99 %
